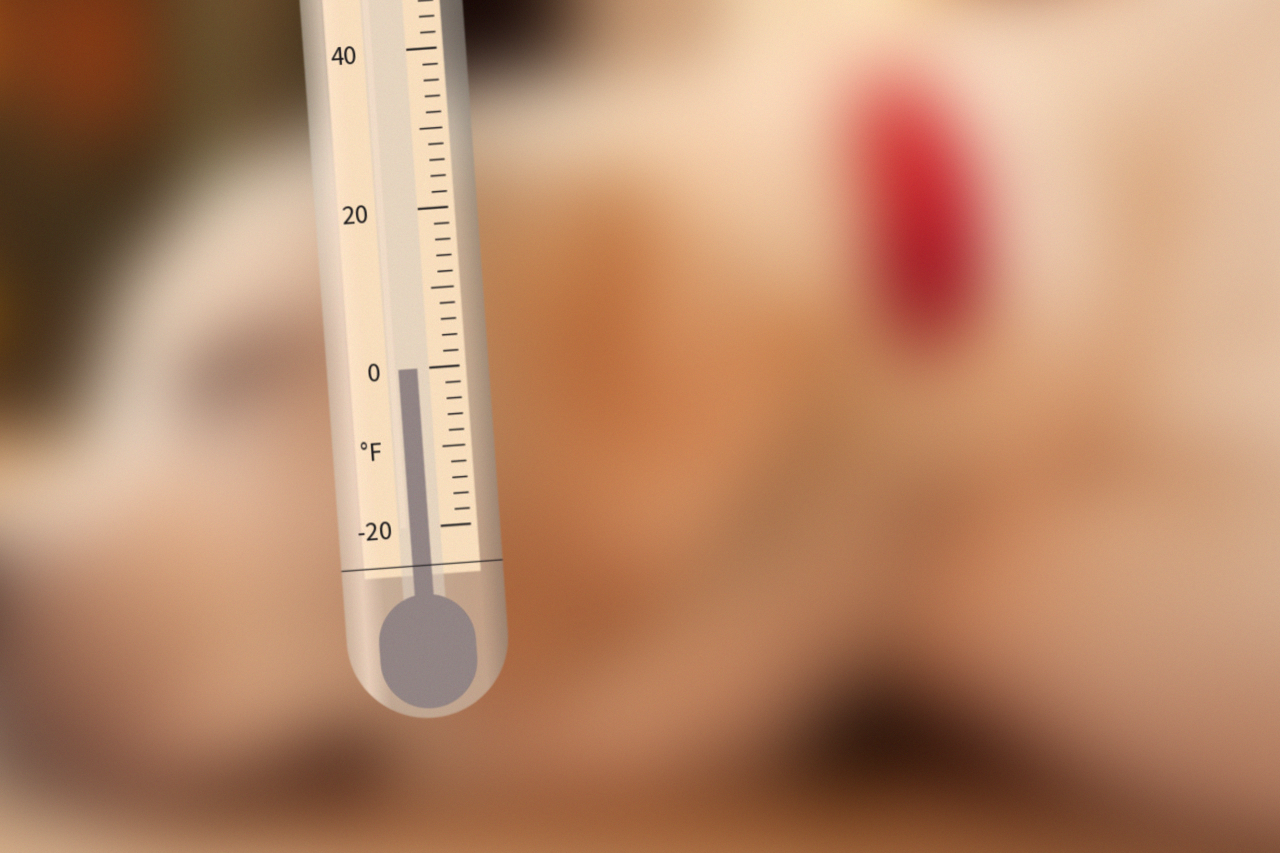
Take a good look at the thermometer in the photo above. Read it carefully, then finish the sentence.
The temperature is 0 °F
